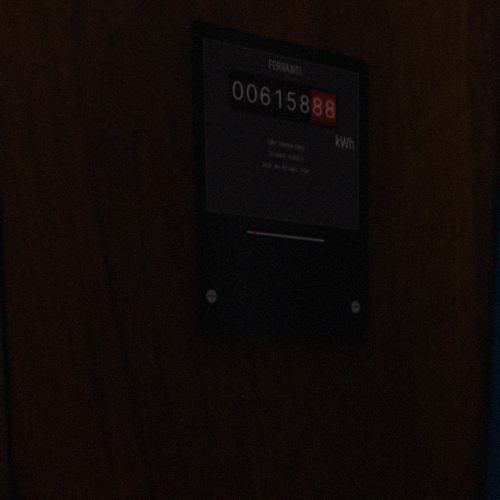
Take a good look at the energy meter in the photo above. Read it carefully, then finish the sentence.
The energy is 6158.88 kWh
